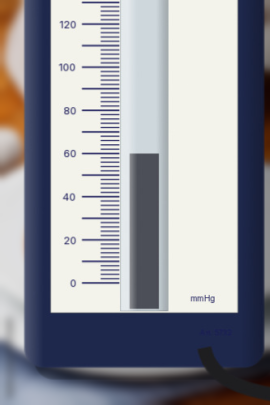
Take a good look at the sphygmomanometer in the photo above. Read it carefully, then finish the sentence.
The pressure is 60 mmHg
